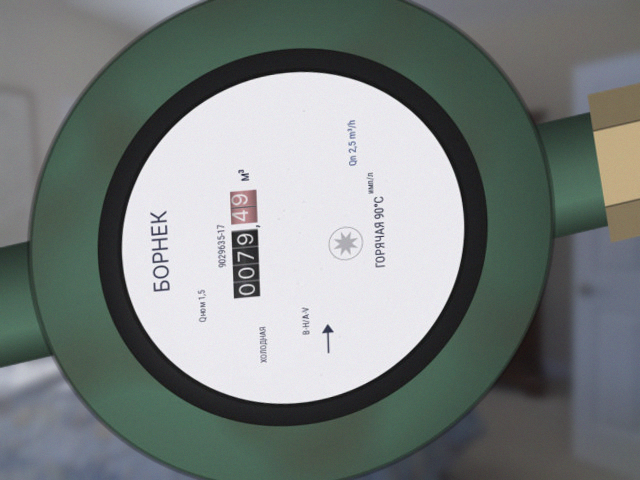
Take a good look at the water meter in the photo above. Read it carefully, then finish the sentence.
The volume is 79.49 m³
